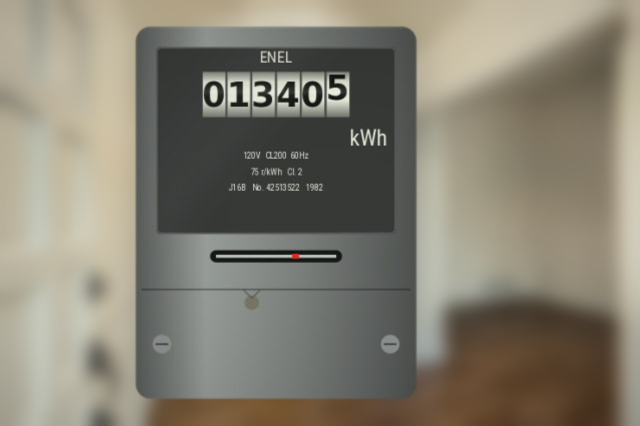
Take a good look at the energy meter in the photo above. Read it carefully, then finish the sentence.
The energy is 13405 kWh
